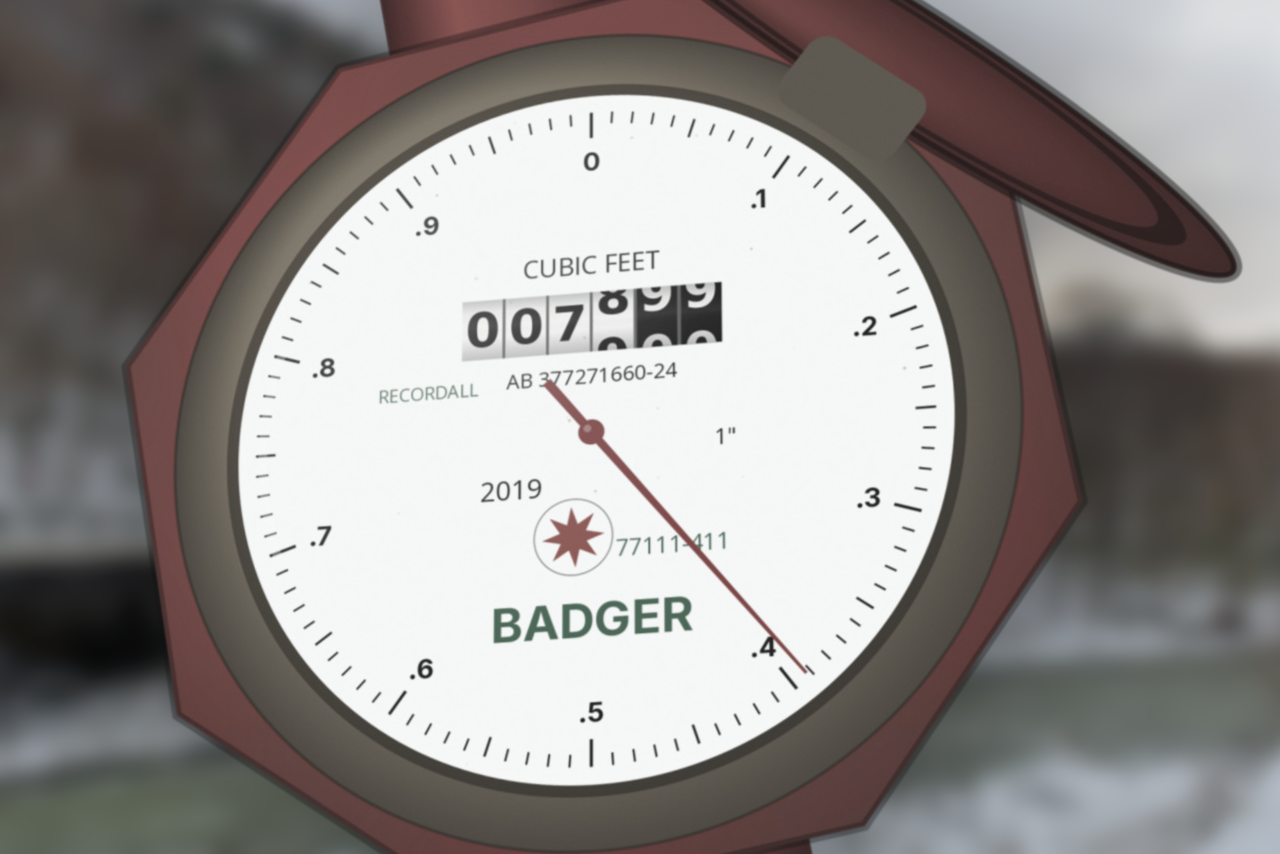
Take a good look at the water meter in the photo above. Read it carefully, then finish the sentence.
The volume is 7899.39 ft³
